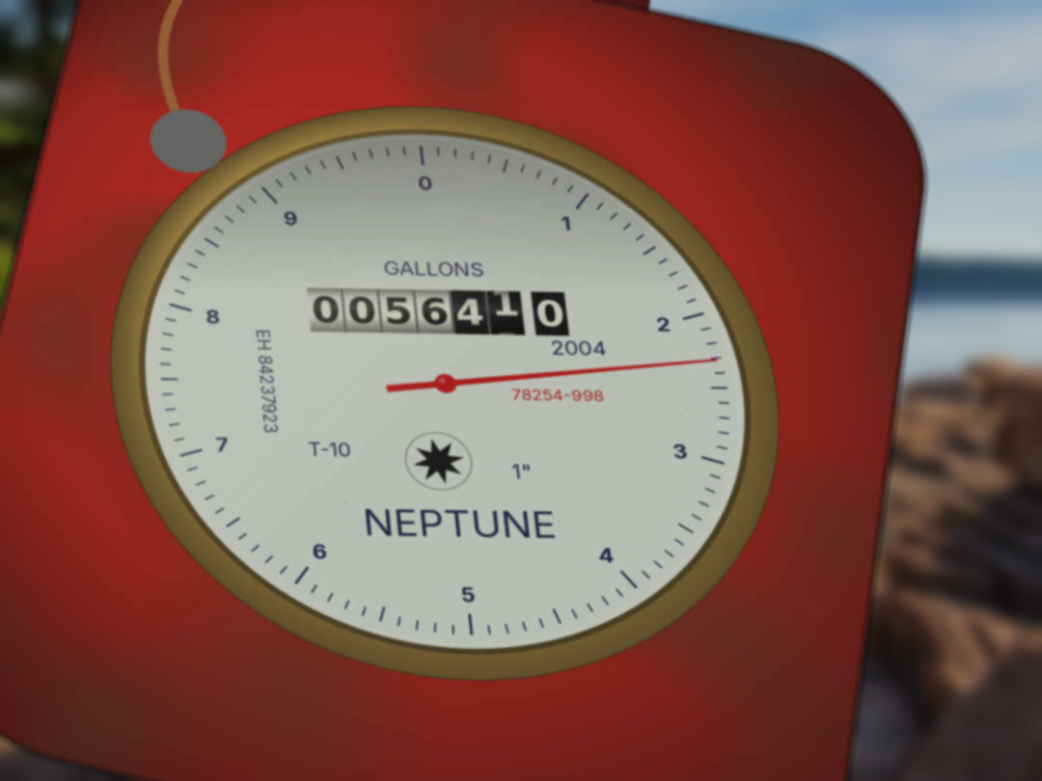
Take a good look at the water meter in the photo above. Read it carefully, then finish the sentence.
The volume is 56412.3 gal
